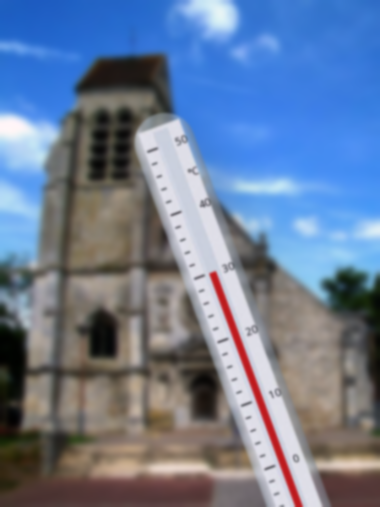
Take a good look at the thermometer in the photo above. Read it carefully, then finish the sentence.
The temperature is 30 °C
